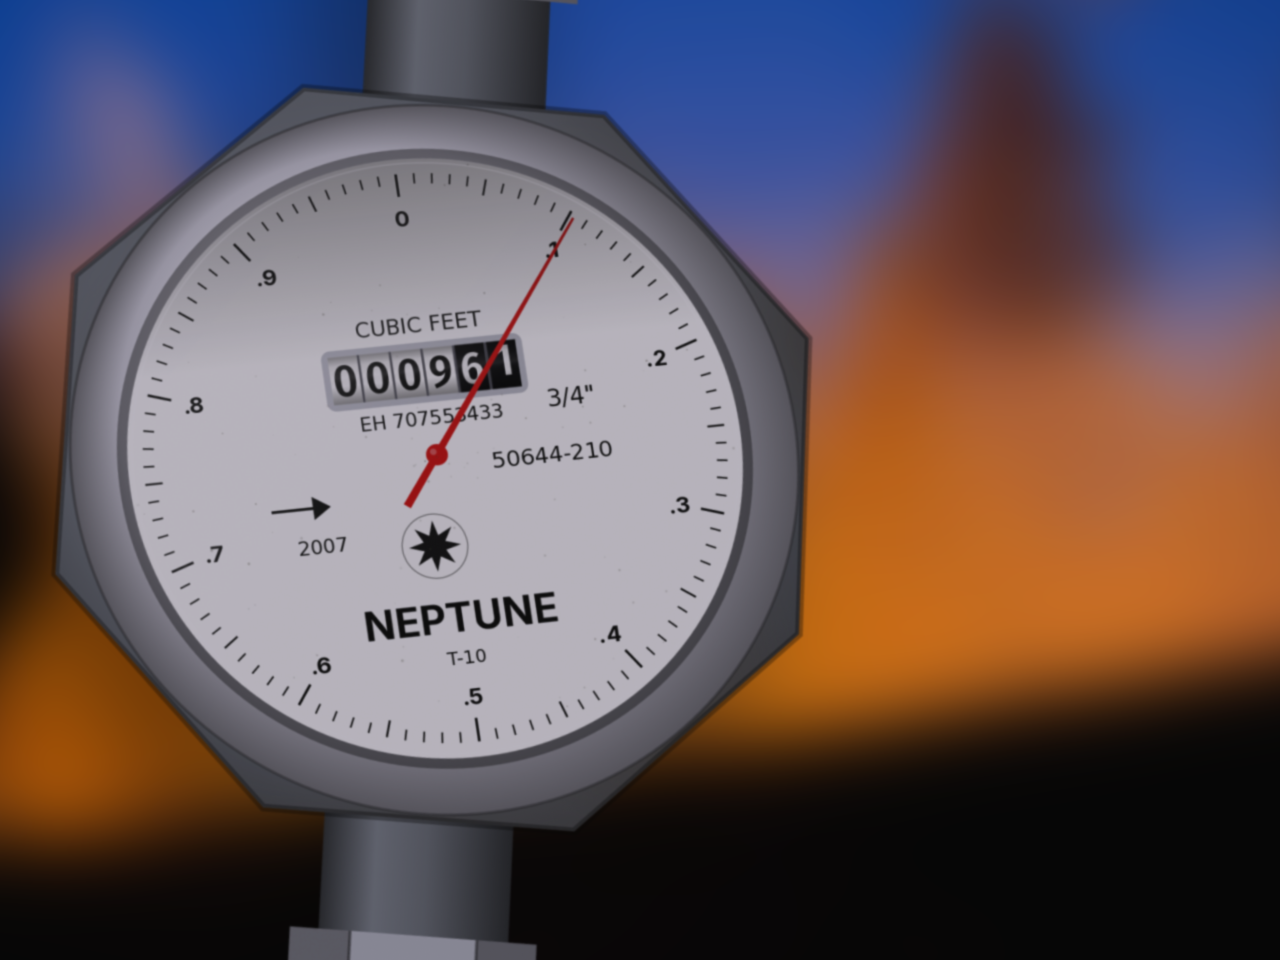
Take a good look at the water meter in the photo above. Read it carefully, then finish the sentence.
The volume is 961.10 ft³
